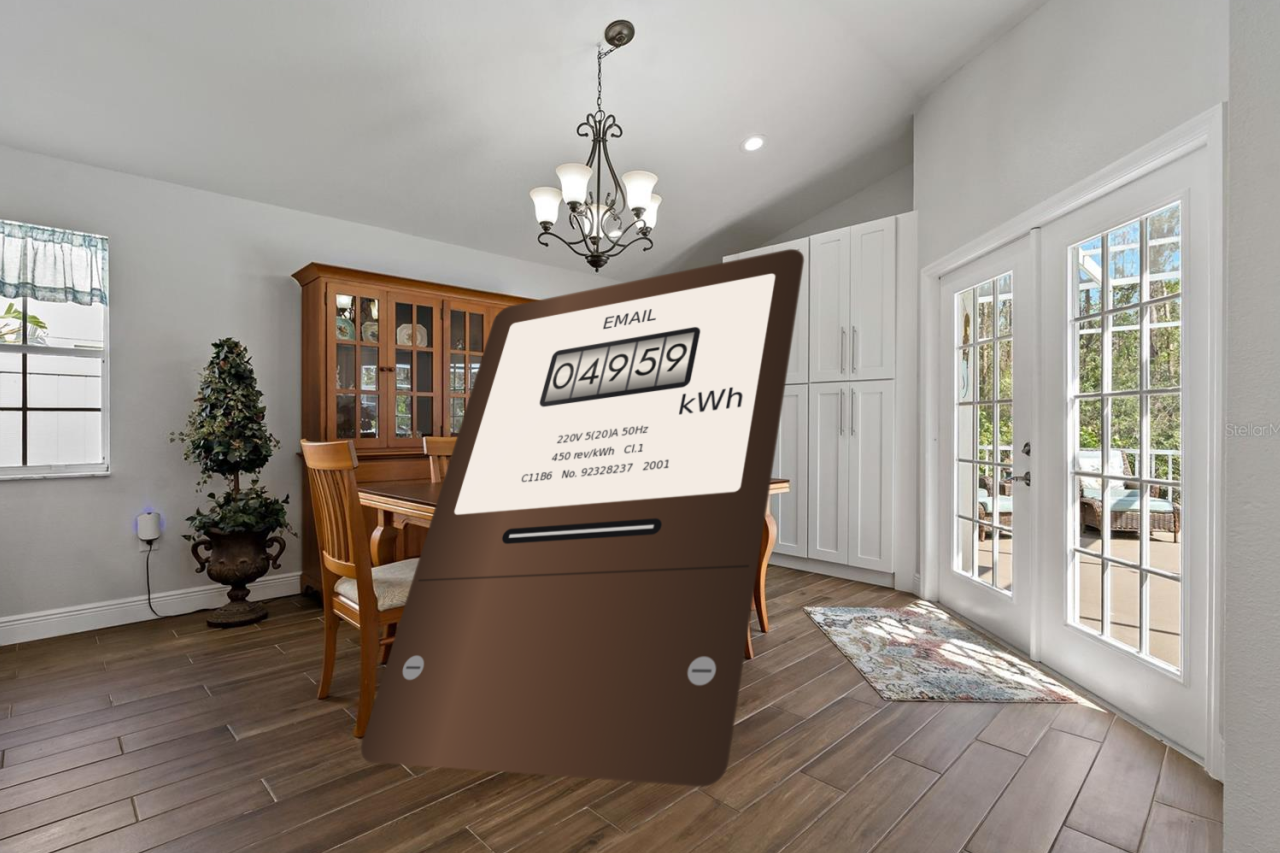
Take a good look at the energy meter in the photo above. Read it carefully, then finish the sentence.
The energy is 4959 kWh
